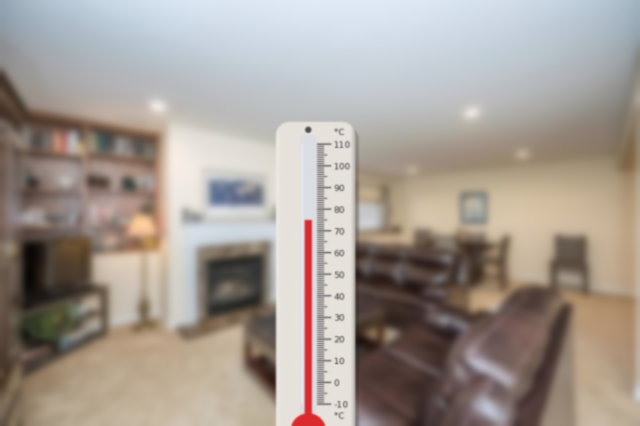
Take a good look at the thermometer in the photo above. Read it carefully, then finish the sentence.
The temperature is 75 °C
